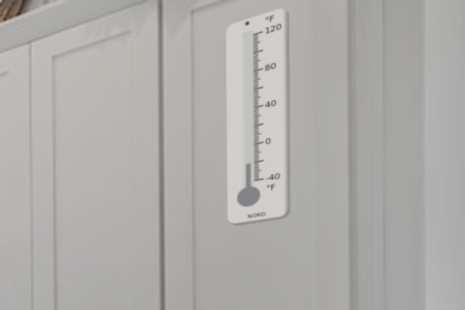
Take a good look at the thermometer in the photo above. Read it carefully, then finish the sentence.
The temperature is -20 °F
